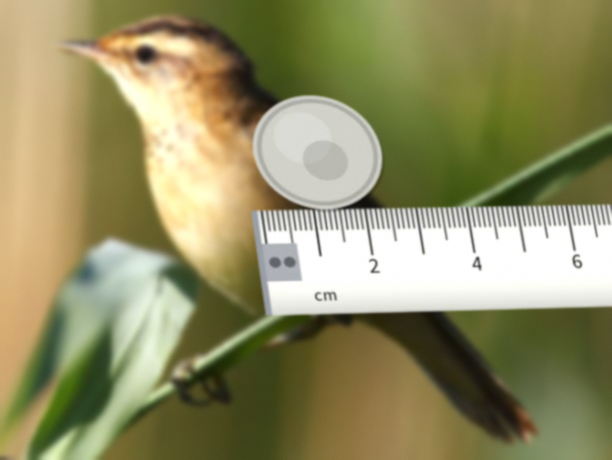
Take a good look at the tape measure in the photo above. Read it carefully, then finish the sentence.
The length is 2.5 cm
